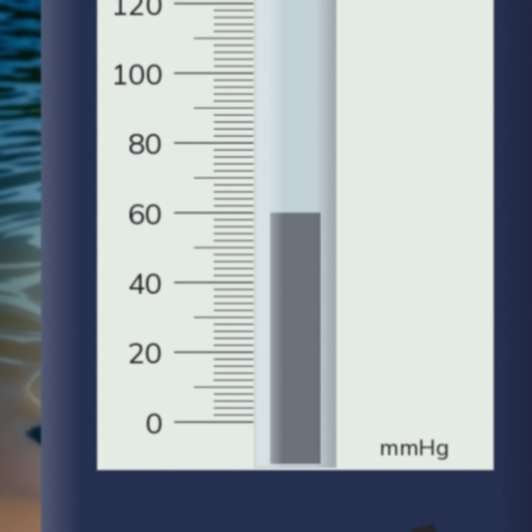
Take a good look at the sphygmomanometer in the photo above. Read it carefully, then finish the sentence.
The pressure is 60 mmHg
